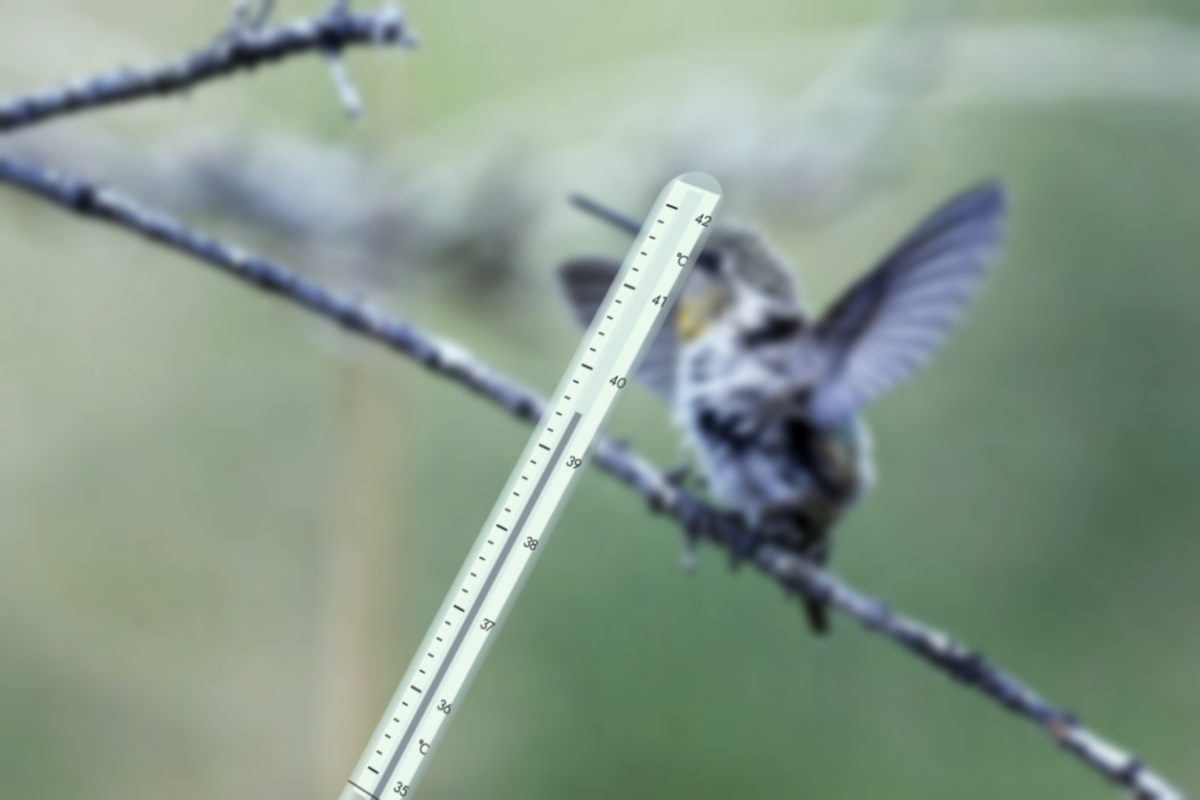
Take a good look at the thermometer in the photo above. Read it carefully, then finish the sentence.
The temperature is 39.5 °C
